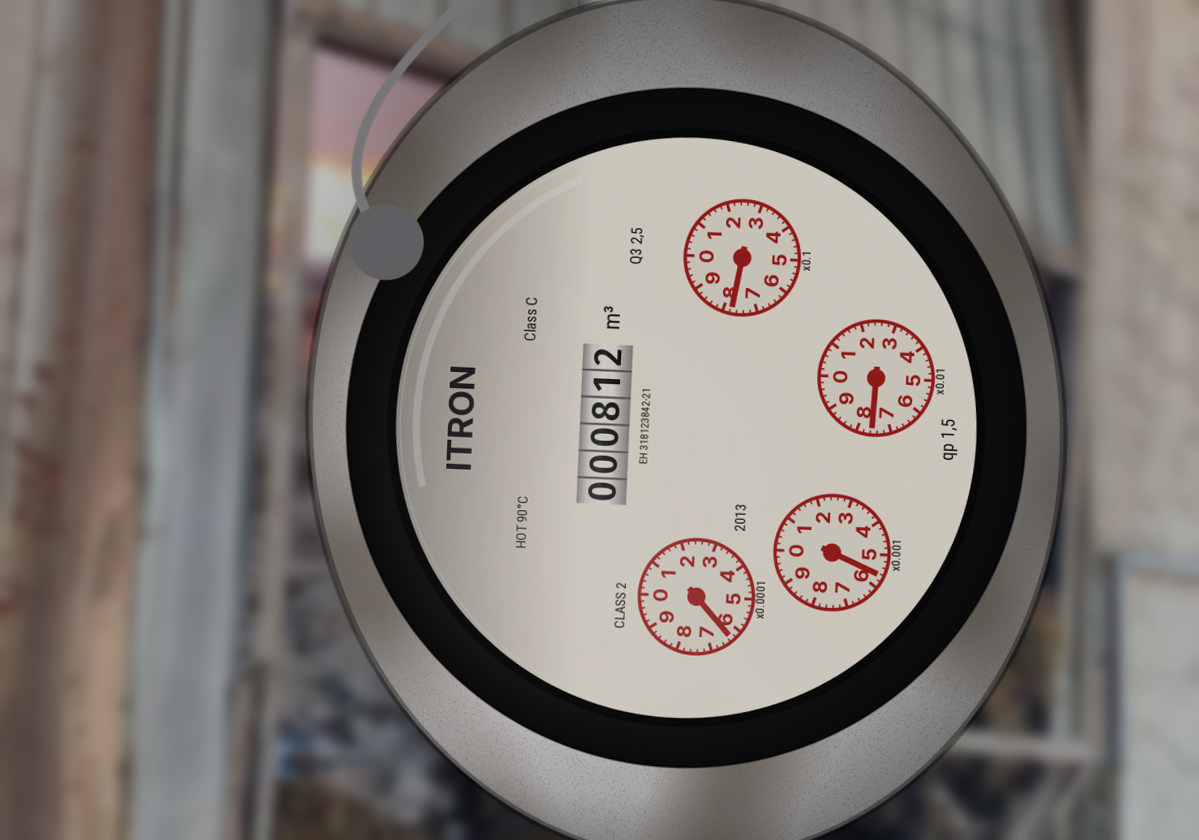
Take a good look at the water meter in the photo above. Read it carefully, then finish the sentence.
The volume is 812.7756 m³
